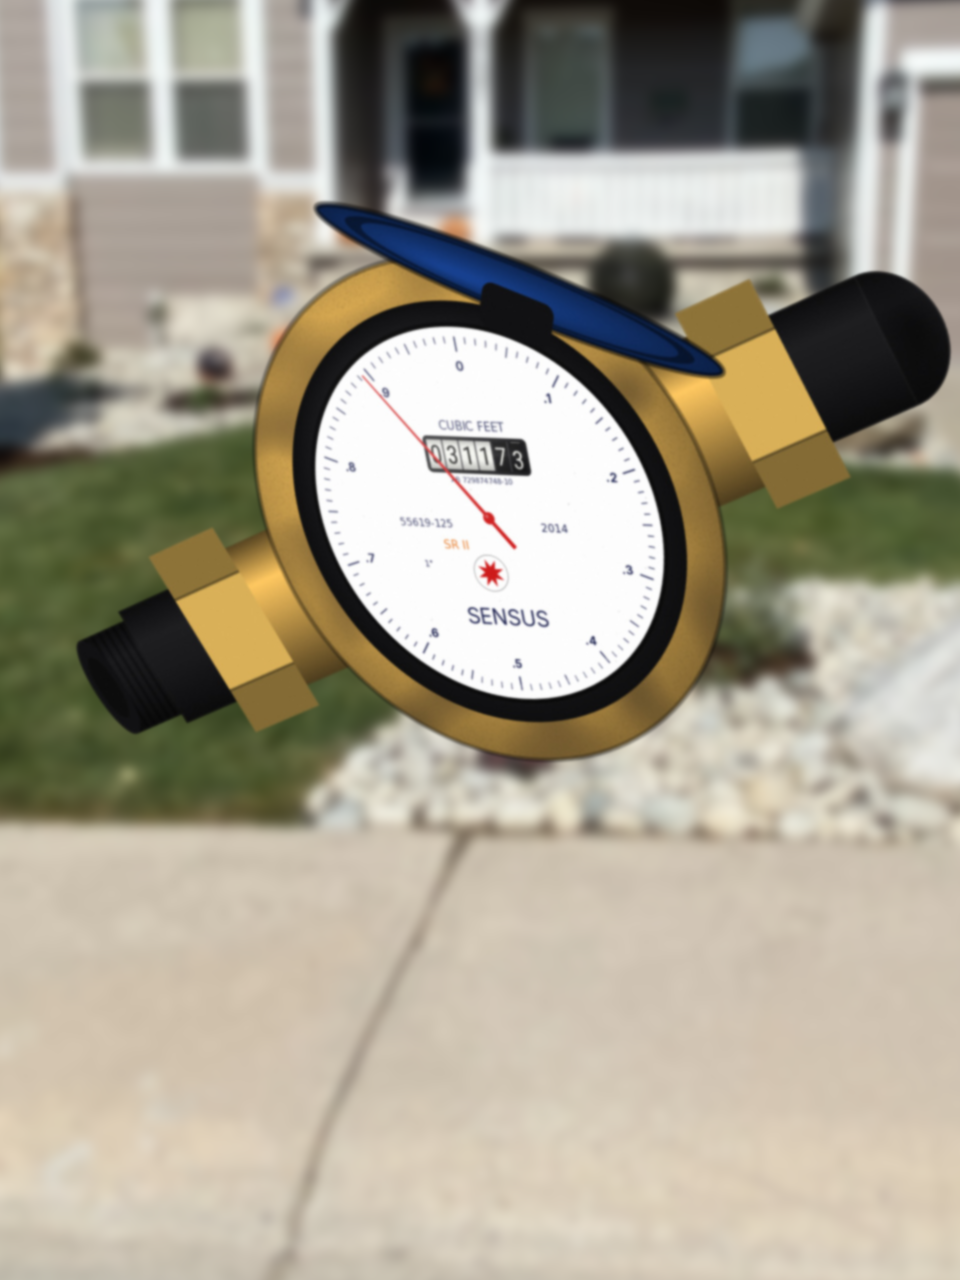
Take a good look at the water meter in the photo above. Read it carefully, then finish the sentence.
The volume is 31172.89 ft³
